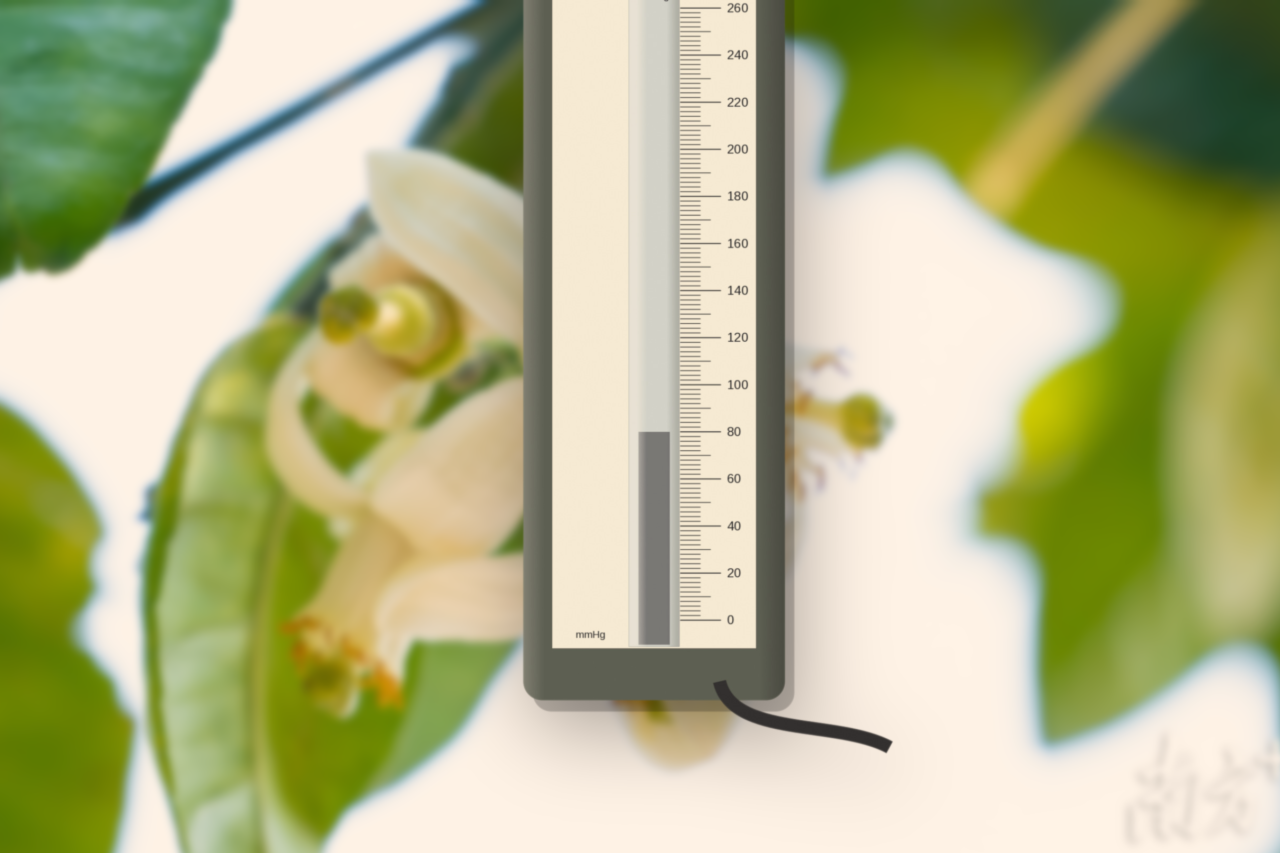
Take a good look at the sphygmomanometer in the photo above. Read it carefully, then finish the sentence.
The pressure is 80 mmHg
